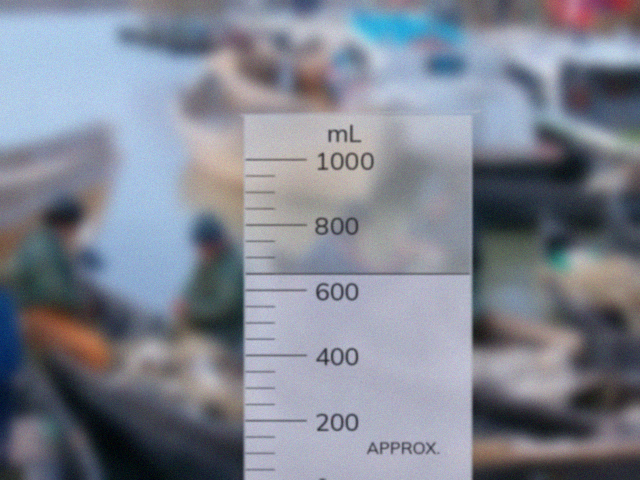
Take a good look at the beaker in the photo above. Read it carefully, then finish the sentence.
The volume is 650 mL
